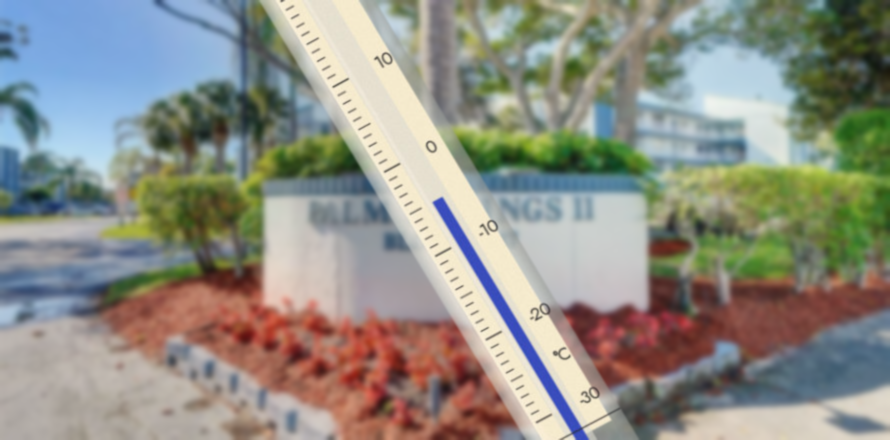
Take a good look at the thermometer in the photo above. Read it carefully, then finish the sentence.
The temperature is -5 °C
